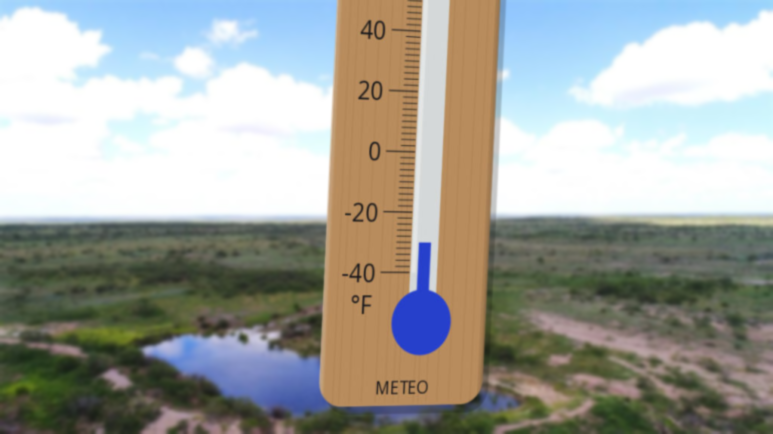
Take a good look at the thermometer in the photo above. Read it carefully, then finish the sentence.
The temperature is -30 °F
